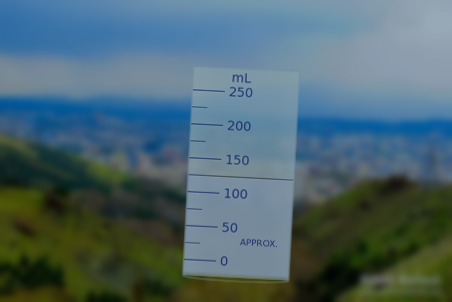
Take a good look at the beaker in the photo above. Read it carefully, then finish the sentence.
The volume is 125 mL
